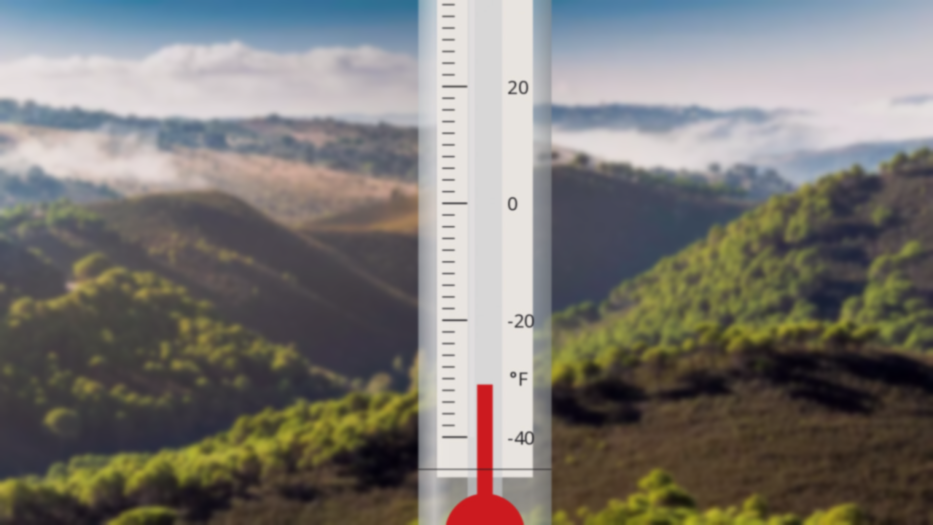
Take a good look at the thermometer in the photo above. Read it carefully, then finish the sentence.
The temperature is -31 °F
